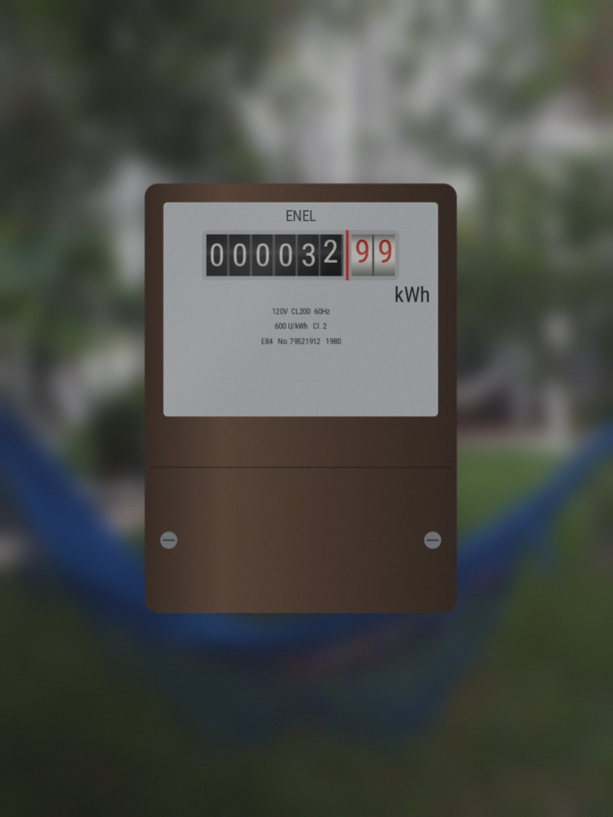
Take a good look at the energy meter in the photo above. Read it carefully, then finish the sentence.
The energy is 32.99 kWh
